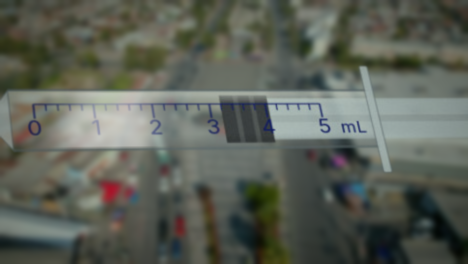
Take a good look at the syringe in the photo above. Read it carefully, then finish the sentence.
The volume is 3.2 mL
